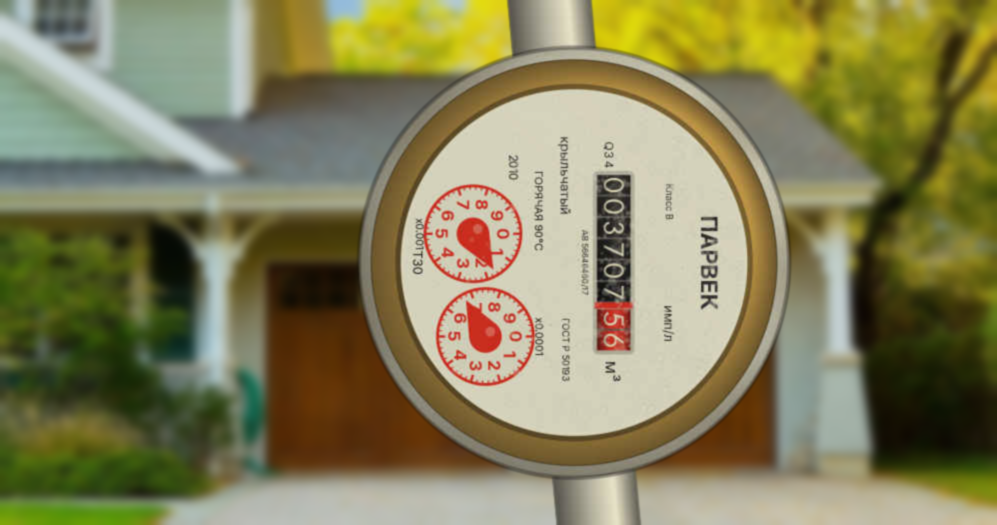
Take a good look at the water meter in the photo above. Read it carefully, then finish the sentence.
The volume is 3707.5616 m³
